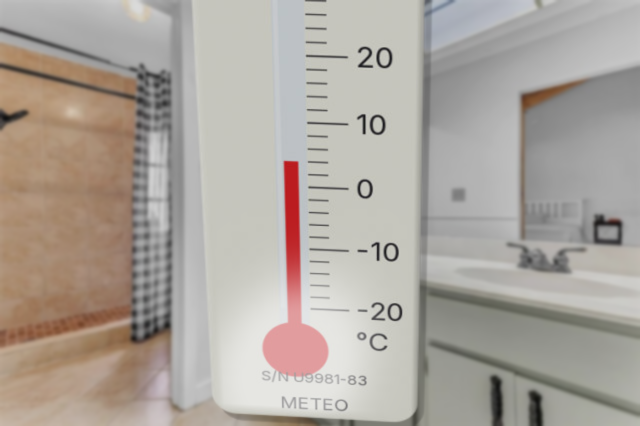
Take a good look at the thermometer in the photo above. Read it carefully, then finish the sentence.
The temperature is 4 °C
